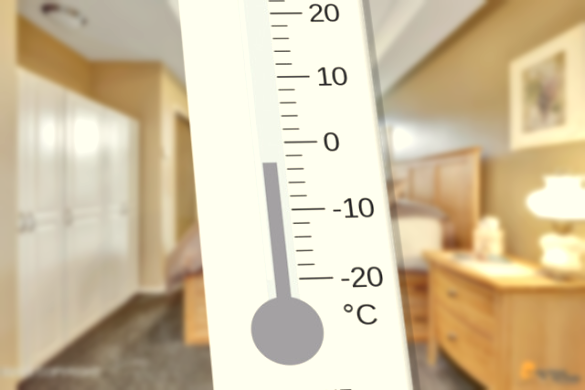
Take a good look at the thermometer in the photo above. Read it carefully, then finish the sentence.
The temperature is -3 °C
